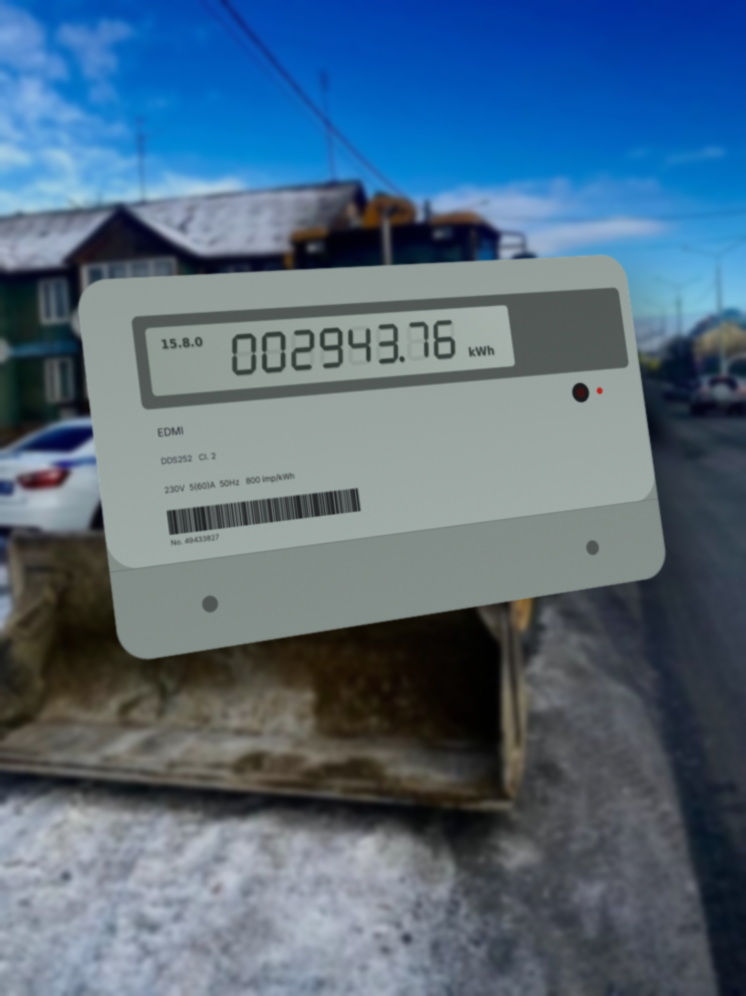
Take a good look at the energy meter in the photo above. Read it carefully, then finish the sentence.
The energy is 2943.76 kWh
